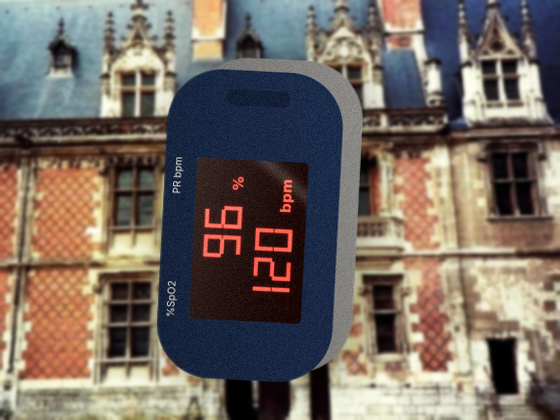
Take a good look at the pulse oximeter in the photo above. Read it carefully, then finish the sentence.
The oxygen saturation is 96 %
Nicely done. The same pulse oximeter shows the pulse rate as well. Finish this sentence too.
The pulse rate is 120 bpm
